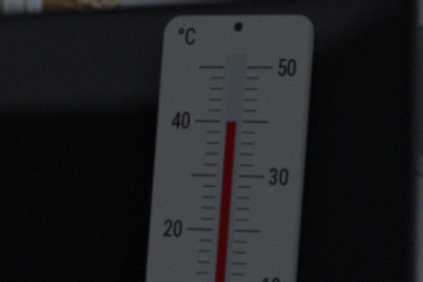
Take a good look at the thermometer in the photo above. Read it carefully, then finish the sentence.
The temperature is 40 °C
